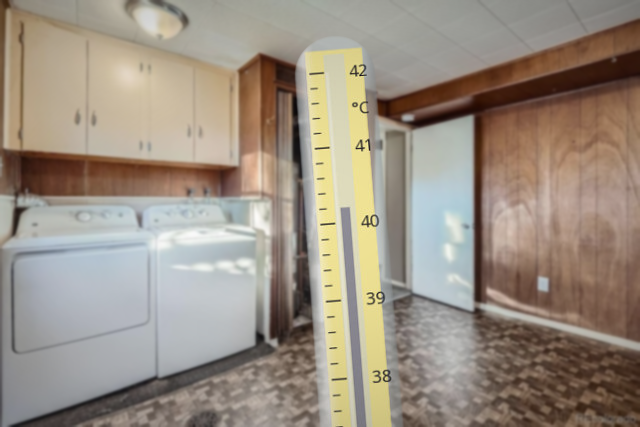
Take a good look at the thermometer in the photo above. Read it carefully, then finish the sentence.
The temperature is 40.2 °C
